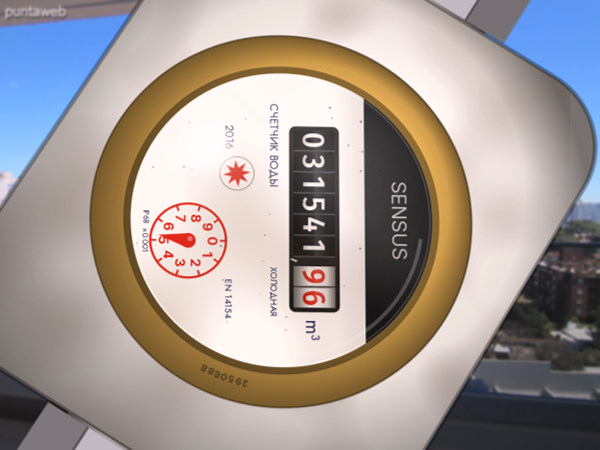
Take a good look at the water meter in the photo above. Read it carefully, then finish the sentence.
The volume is 31541.965 m³
